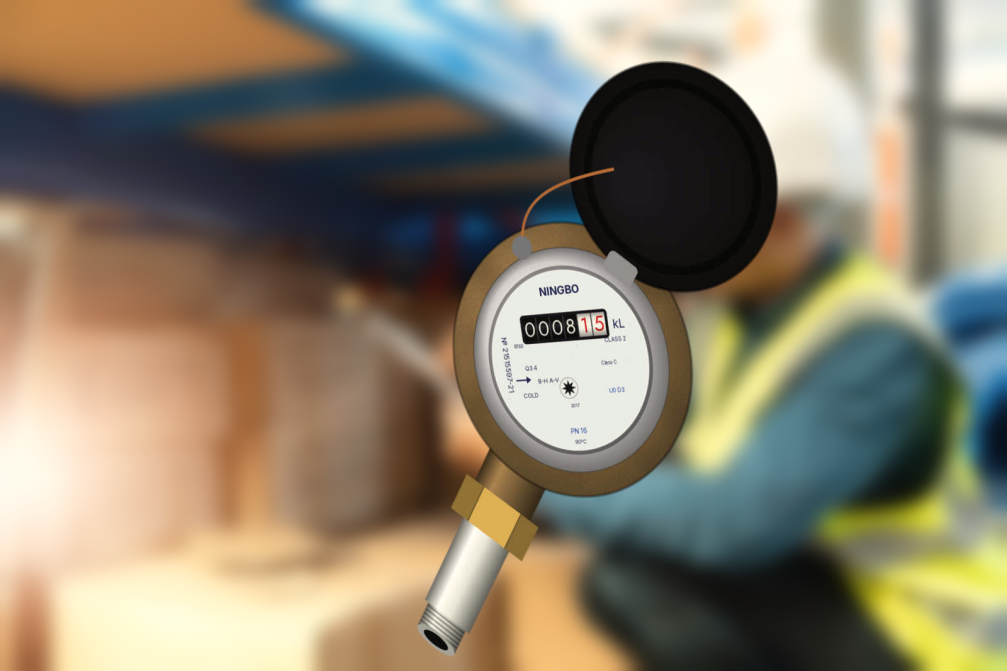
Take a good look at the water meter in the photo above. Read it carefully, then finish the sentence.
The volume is 8.15 kL
